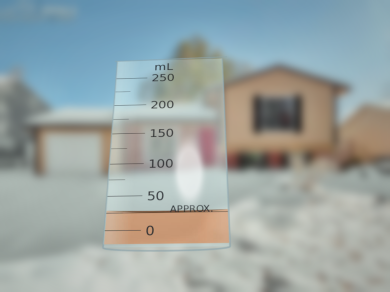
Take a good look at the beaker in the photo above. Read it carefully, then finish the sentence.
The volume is 25 mL
